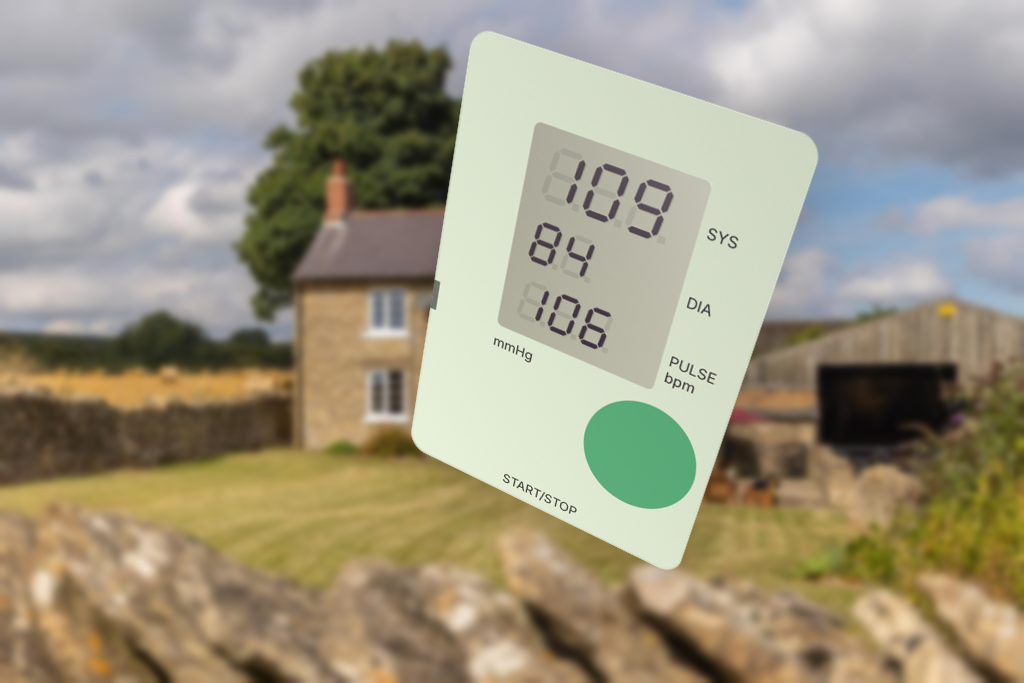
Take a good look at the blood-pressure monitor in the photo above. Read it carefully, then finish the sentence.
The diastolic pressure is 84 mmHg
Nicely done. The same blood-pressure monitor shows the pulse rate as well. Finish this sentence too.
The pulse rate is 106 bpm
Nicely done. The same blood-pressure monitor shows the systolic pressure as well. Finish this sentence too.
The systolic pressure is 109 mmHg
